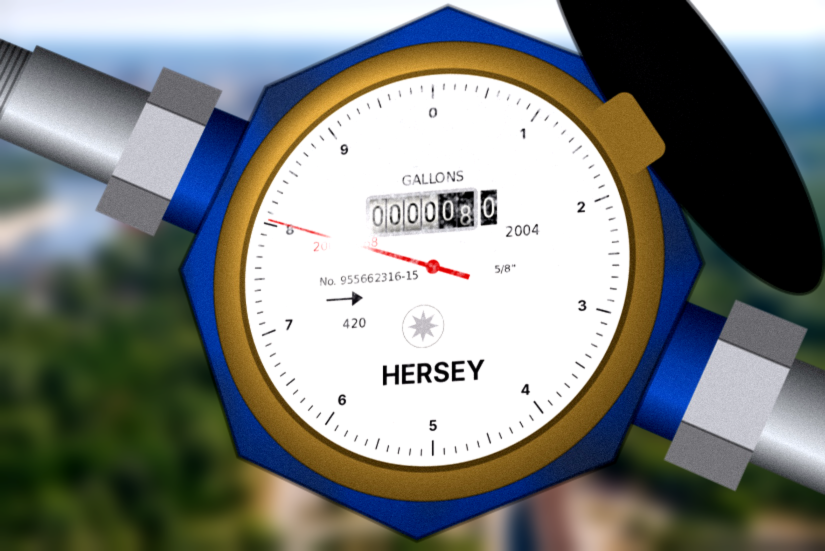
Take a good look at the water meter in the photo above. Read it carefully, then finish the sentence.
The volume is 78.0 gal
